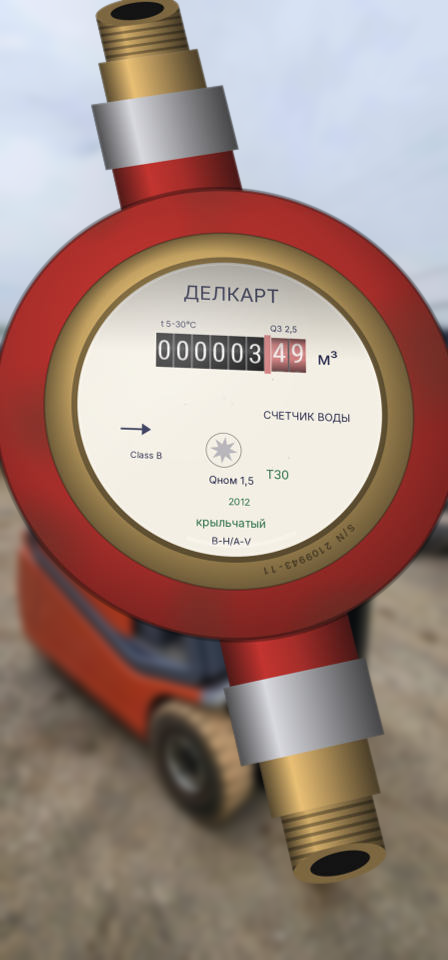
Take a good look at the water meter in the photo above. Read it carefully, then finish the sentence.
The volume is 3.49 m³
